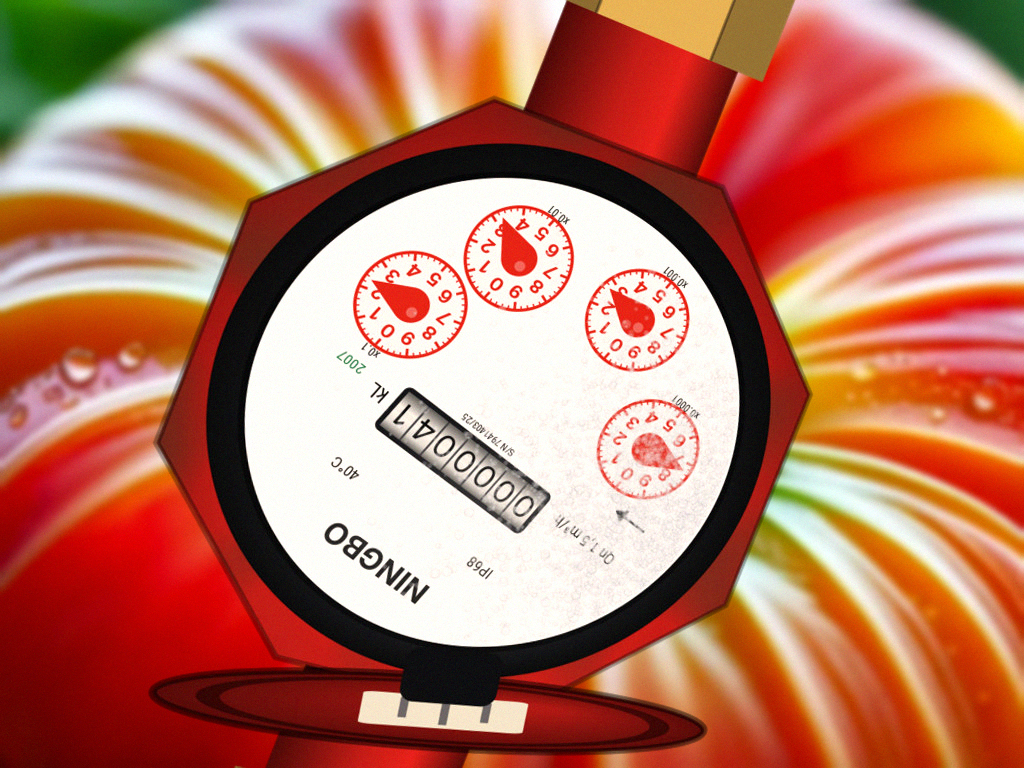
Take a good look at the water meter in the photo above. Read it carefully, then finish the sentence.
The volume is 41.2327 kL
